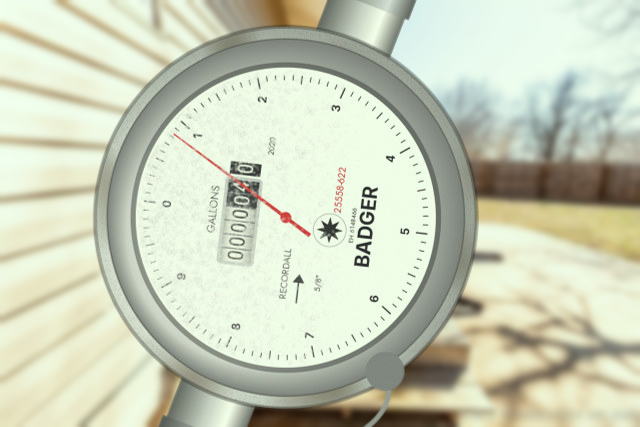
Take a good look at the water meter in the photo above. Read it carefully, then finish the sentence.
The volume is 40.8 gal
